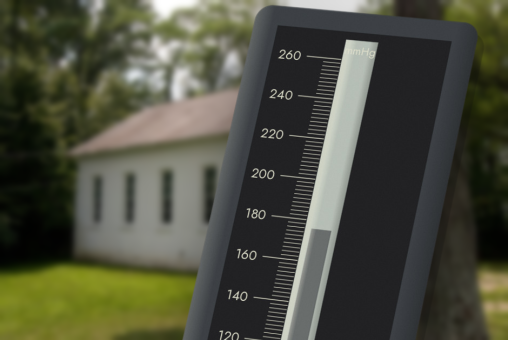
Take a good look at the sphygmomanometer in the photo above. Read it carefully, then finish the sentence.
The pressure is 176 mmHg
